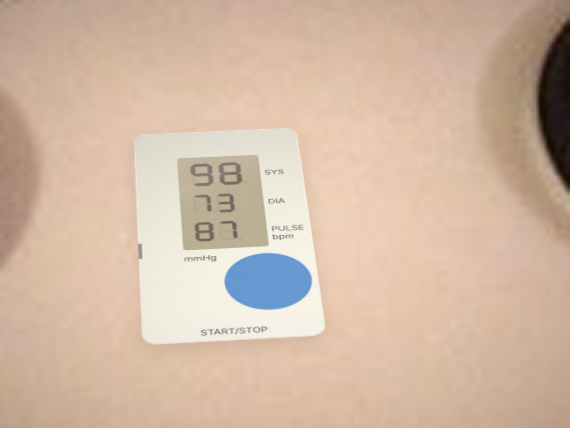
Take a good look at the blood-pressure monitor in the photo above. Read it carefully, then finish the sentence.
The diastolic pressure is 73 mmHg
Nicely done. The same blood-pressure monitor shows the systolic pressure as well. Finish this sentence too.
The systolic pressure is 98 mmHg
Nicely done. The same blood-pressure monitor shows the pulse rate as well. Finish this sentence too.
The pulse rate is 87 bpm
